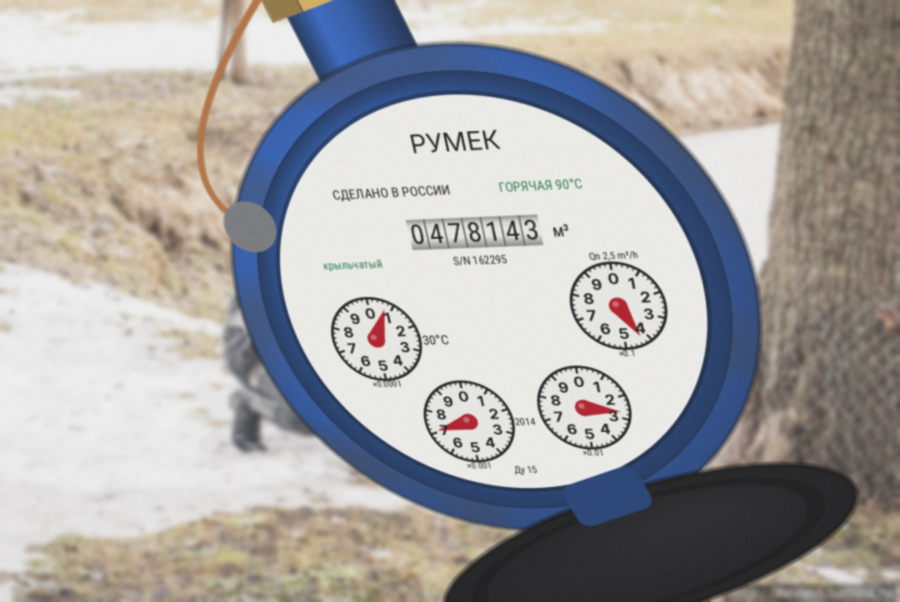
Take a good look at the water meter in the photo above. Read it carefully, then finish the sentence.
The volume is 478143.4270 m³
